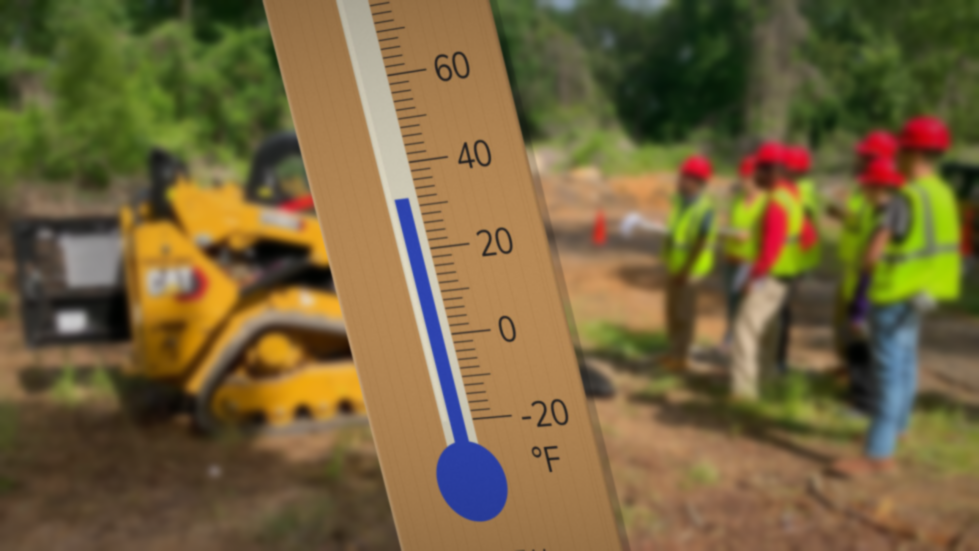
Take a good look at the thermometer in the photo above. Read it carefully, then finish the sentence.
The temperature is 32 °F
